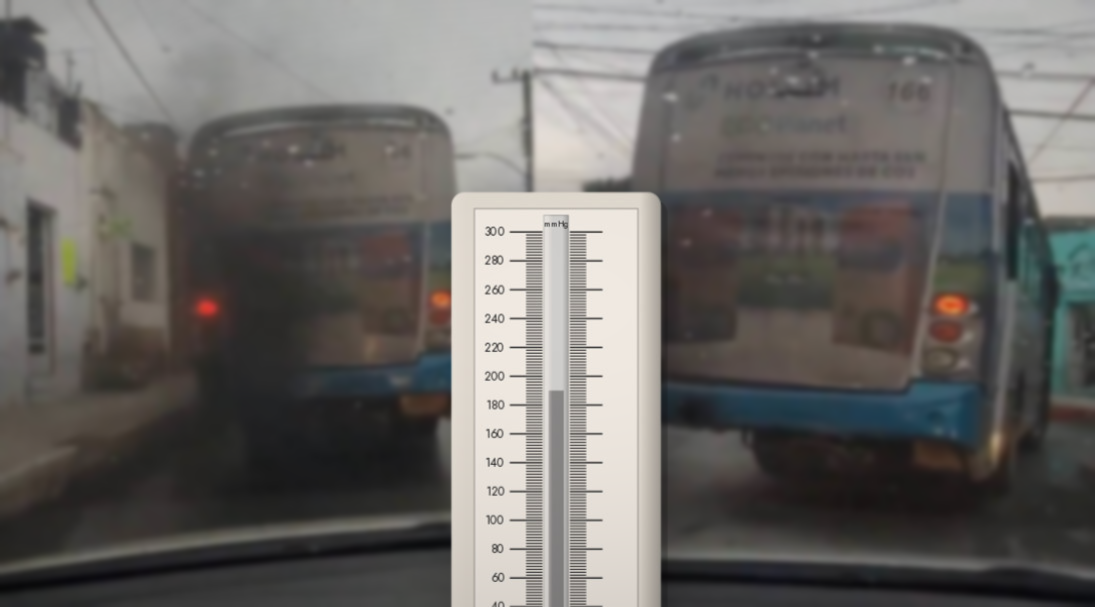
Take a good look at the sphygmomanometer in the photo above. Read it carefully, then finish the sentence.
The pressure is 190 mmHg
